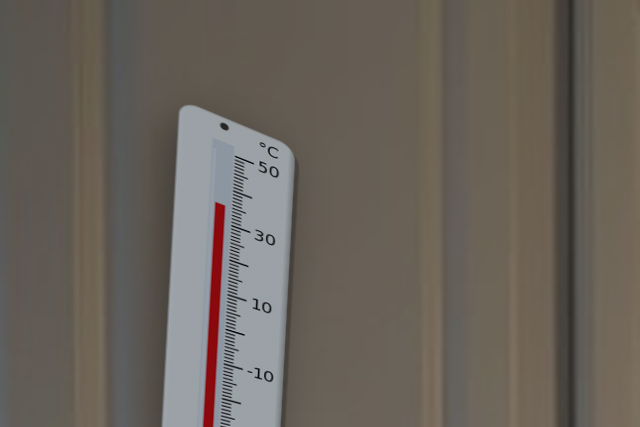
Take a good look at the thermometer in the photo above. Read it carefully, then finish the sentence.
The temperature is 35 °C
